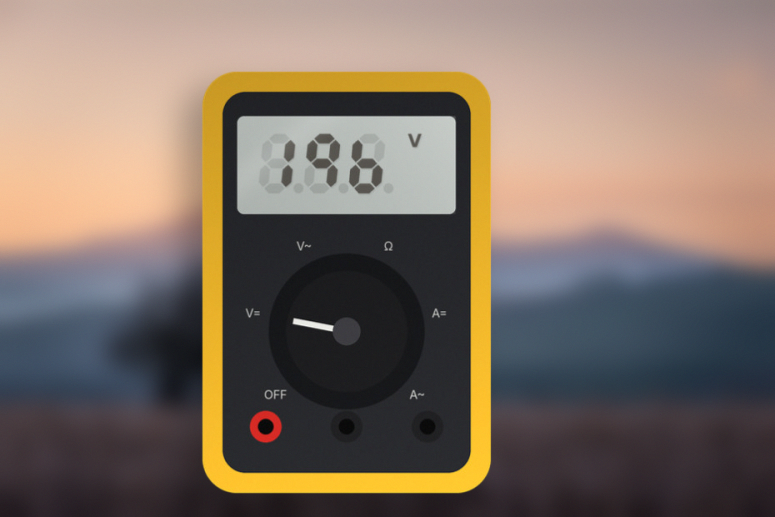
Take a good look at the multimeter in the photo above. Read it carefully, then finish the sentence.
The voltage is 196 V
